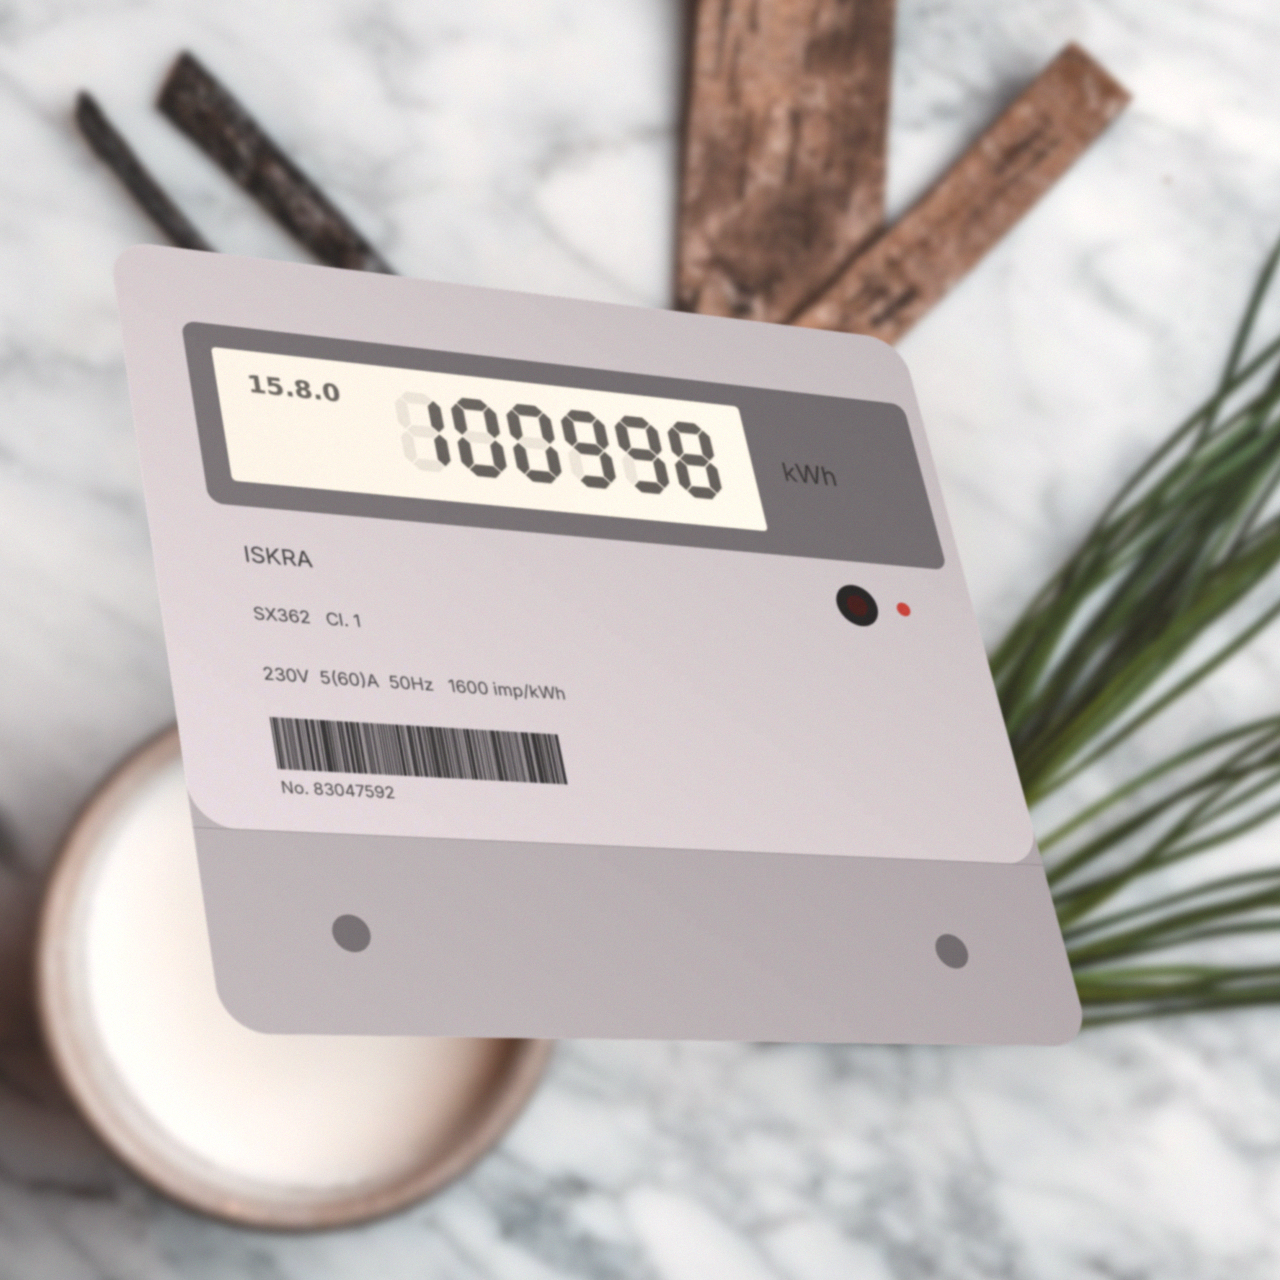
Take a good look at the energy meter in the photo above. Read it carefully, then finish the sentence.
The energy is 100998 kWh
